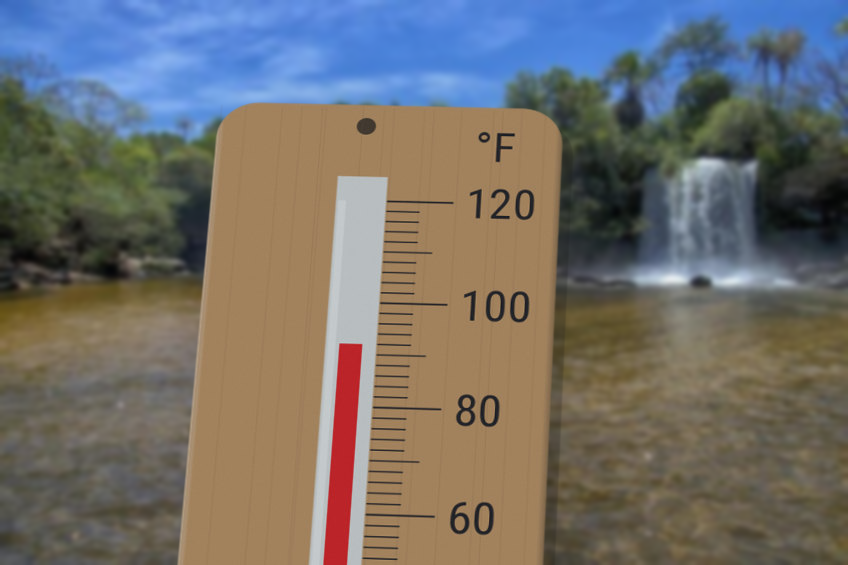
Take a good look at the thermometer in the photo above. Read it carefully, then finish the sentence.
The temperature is 92 °F
